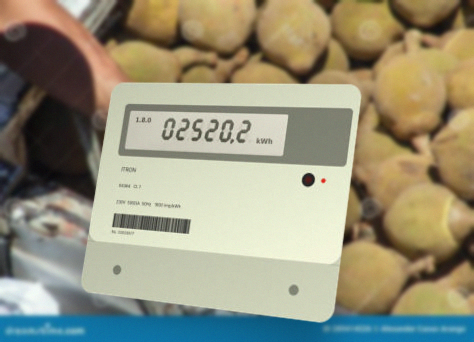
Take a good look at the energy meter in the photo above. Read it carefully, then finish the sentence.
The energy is 2520.2 kWh
